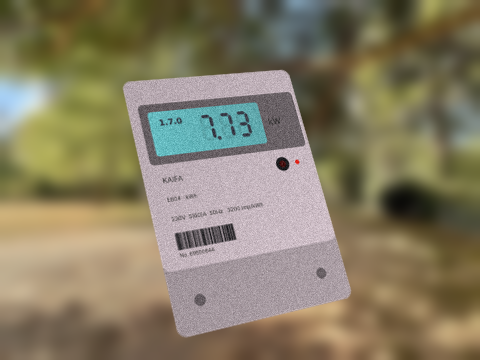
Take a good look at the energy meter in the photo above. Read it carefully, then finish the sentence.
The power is 7.73 kW
